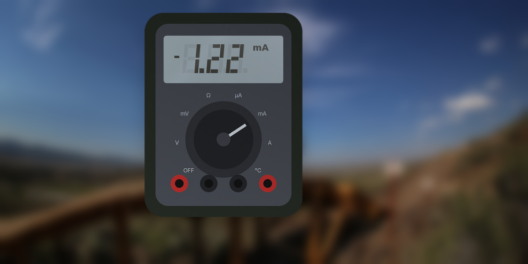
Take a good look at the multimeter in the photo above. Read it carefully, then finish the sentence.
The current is -1.22 mA
